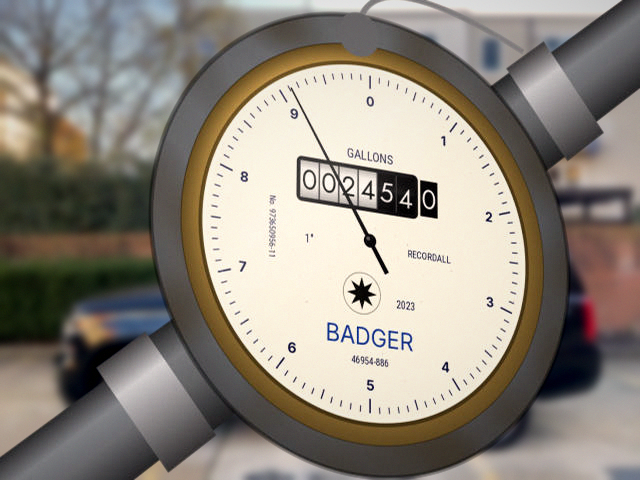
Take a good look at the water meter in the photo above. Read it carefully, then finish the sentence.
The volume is 24539.1 gal
